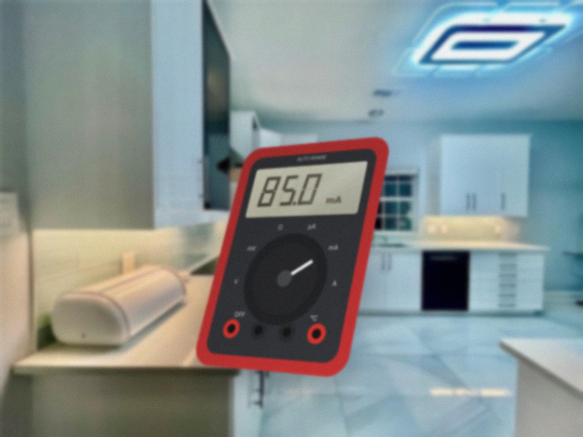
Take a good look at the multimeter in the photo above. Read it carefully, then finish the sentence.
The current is 85.0 mA
